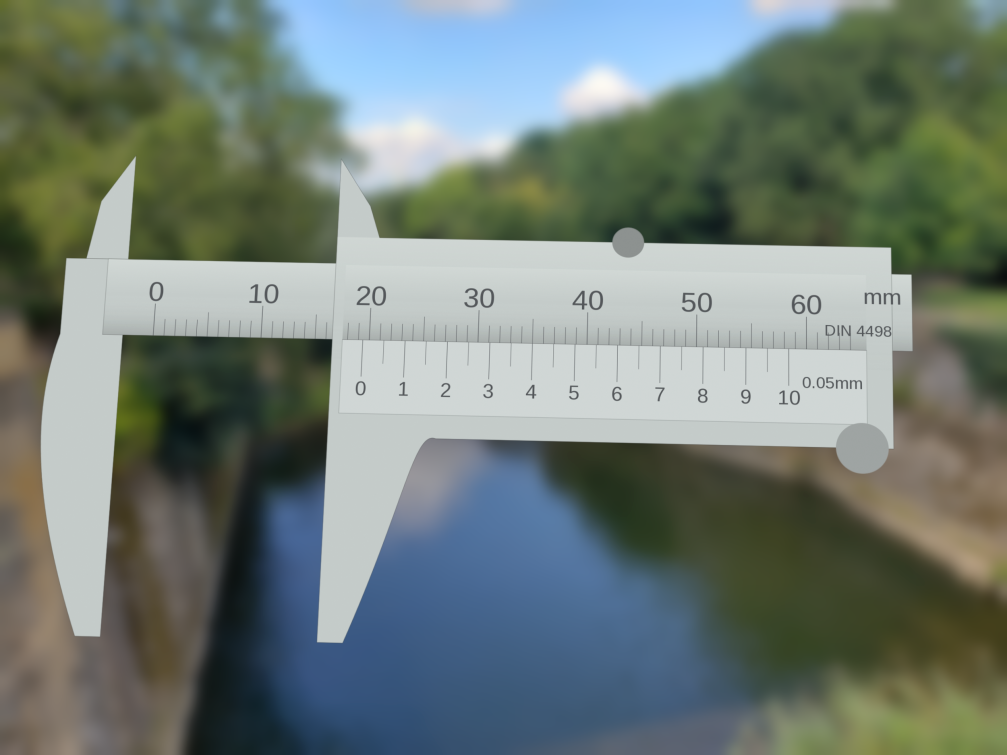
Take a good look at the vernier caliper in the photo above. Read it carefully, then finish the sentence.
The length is 19.4 mm
